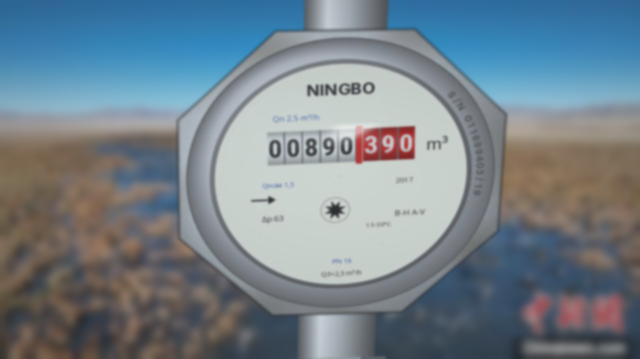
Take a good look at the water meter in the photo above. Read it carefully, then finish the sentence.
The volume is 890.390 m³
